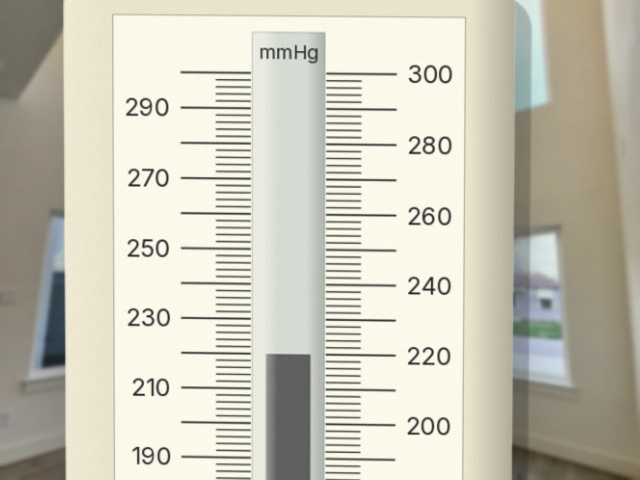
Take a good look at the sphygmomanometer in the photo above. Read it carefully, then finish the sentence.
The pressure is 220 mmHg
